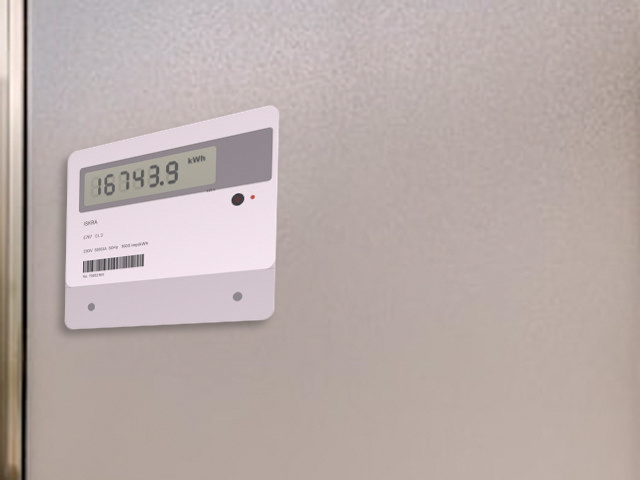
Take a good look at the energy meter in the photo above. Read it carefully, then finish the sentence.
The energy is 16743.9 kWh
